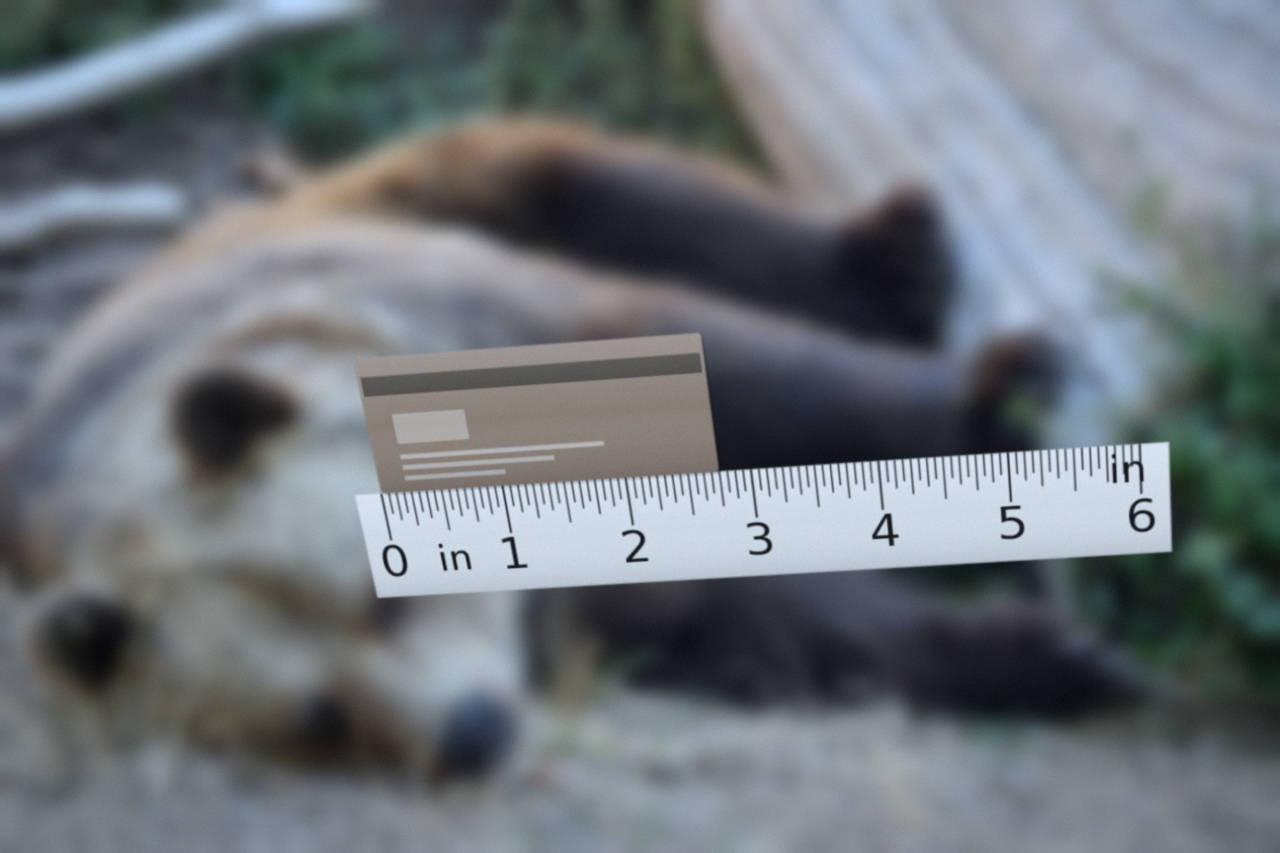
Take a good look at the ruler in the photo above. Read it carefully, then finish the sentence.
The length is 2.75 in
